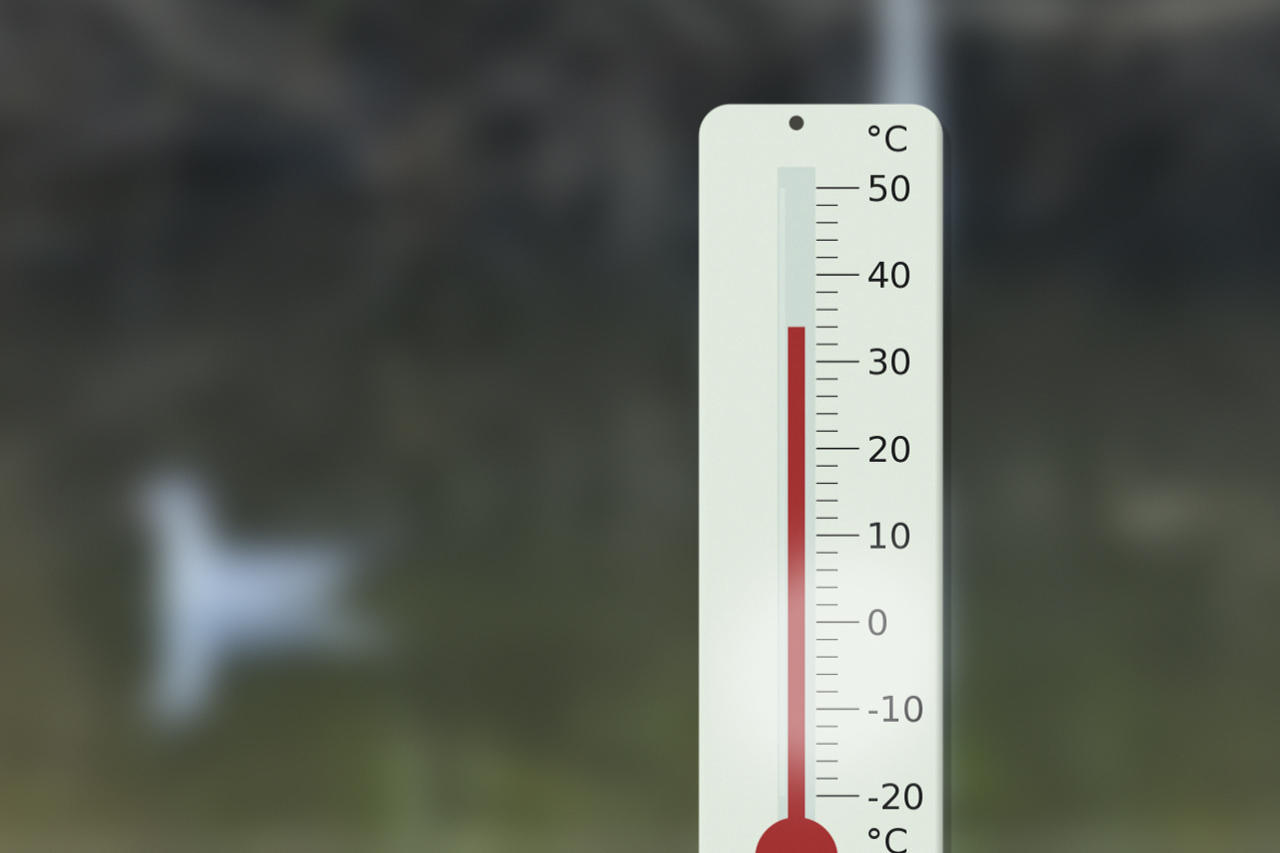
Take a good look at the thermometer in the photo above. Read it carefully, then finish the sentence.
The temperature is 34 °C
